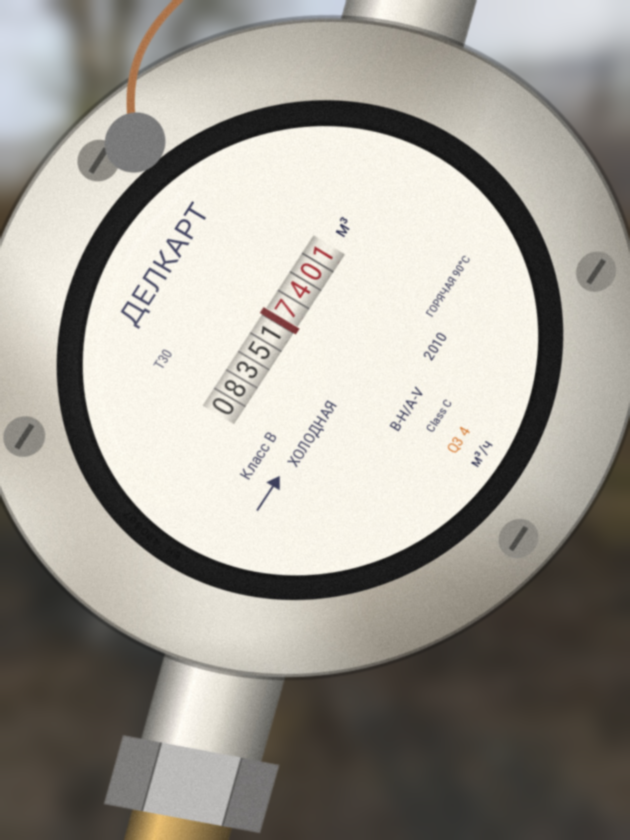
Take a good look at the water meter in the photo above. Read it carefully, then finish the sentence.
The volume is 8351.7401 m³
